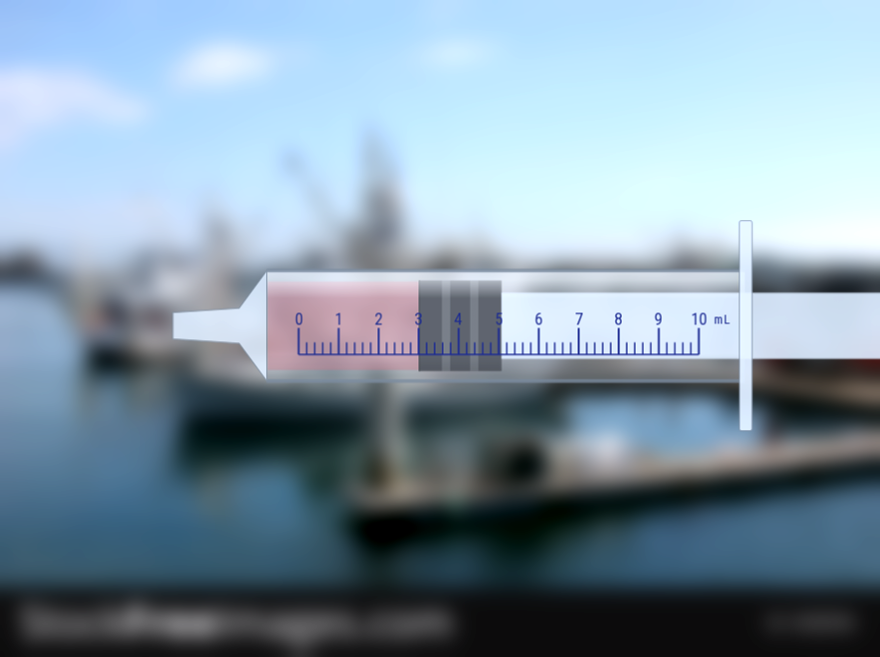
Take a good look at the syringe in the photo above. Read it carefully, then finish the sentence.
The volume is 3 mL
